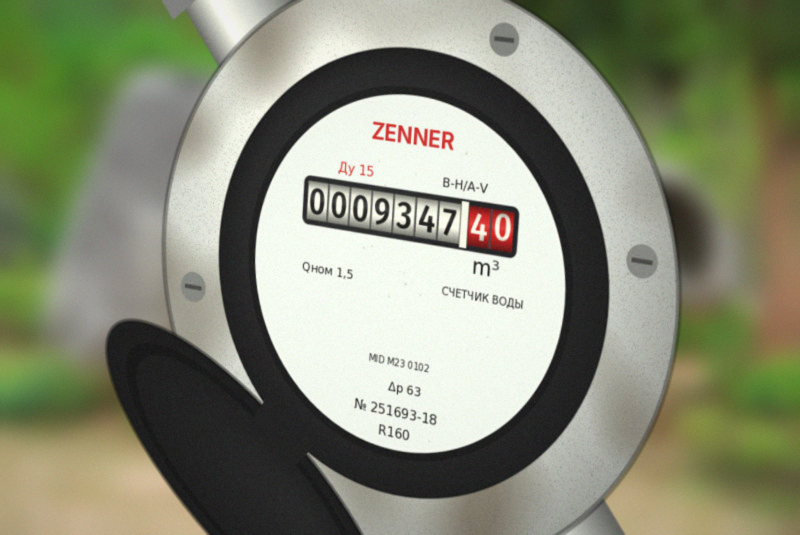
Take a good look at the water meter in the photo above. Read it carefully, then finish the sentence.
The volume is 9347.40 m³
